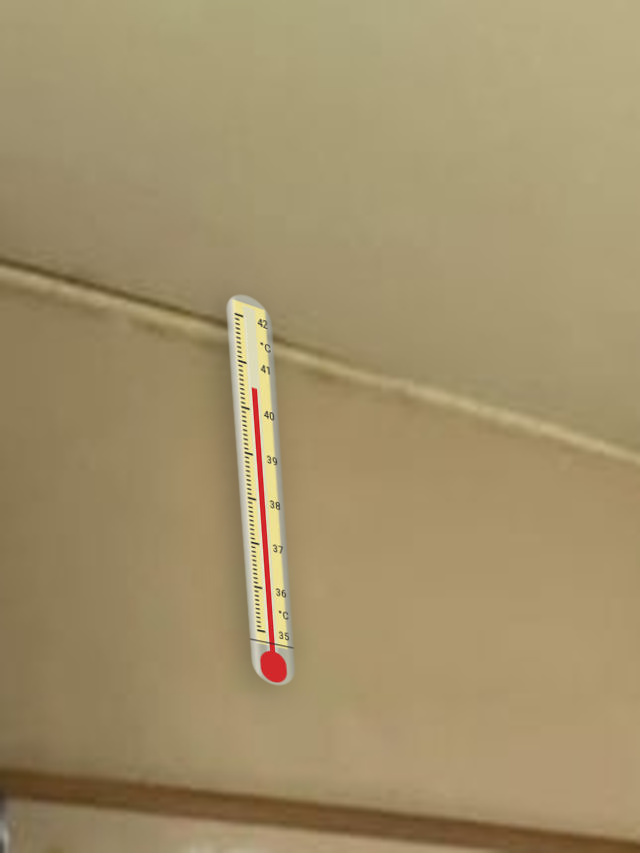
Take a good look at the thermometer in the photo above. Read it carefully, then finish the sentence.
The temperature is 40.5 °C
